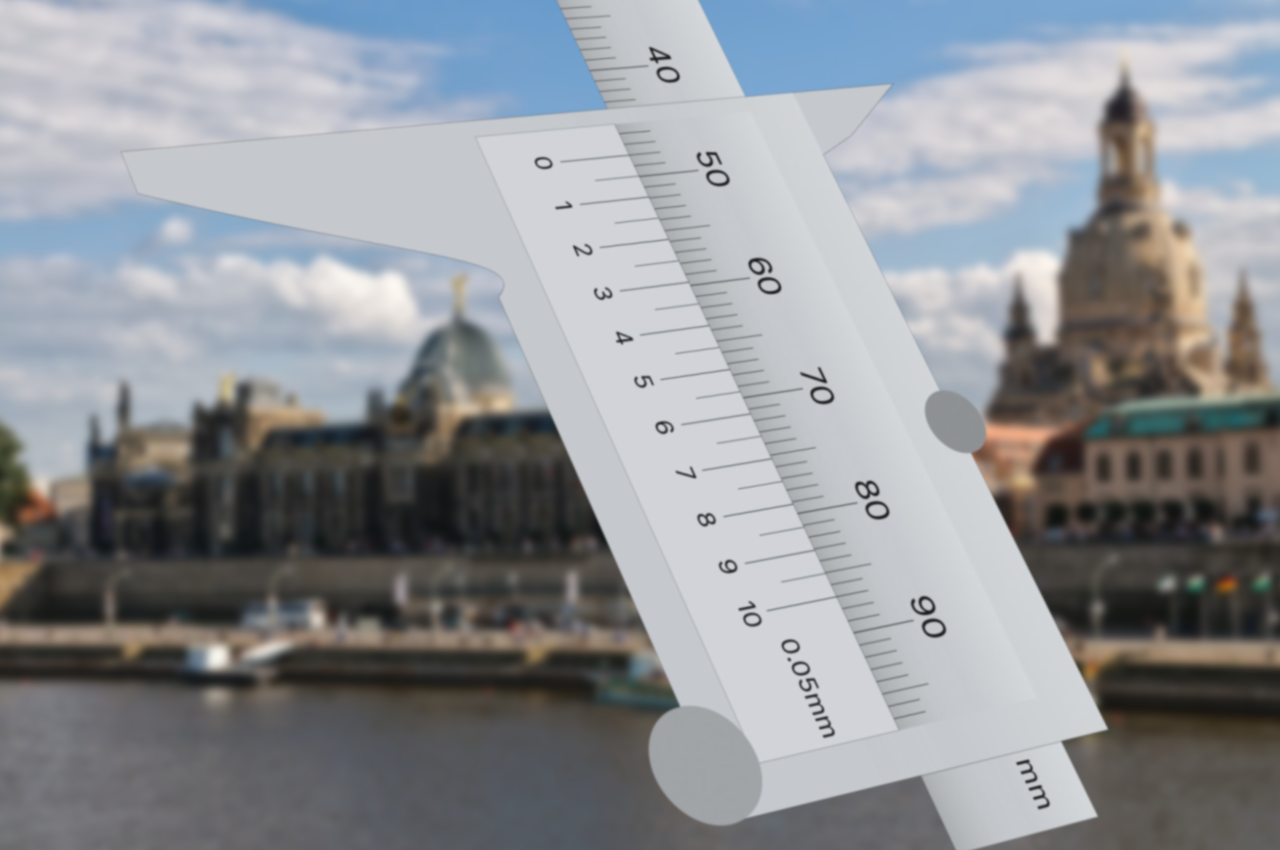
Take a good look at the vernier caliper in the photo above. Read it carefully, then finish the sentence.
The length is 48.0 mm
